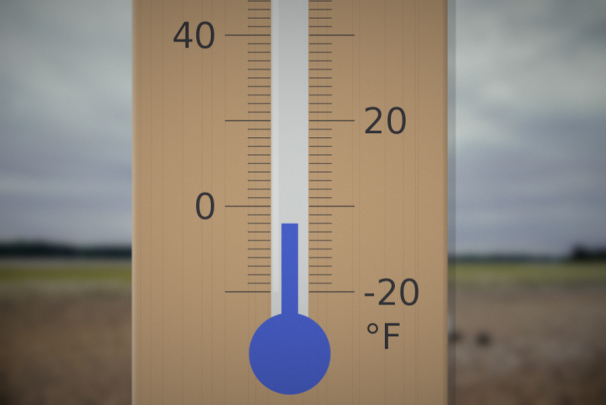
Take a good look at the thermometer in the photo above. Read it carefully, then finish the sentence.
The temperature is -4 °F
